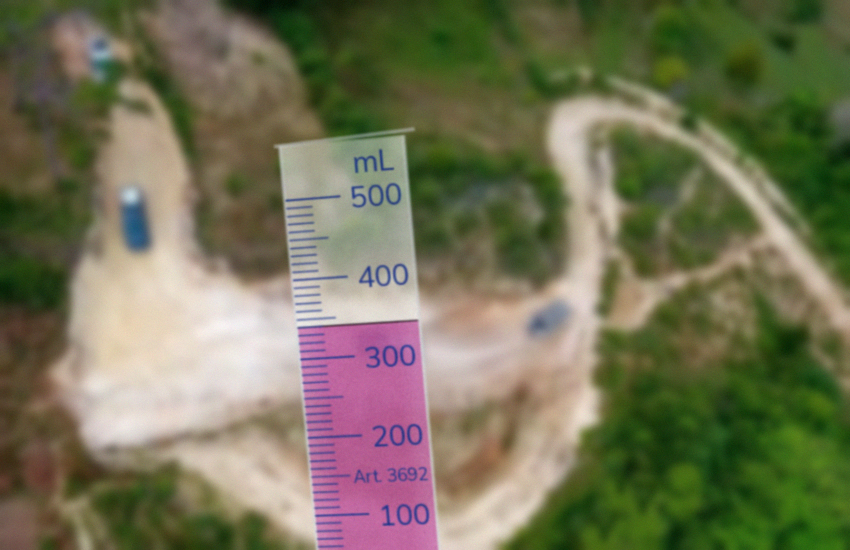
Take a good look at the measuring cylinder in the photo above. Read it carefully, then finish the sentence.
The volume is 340 mL
